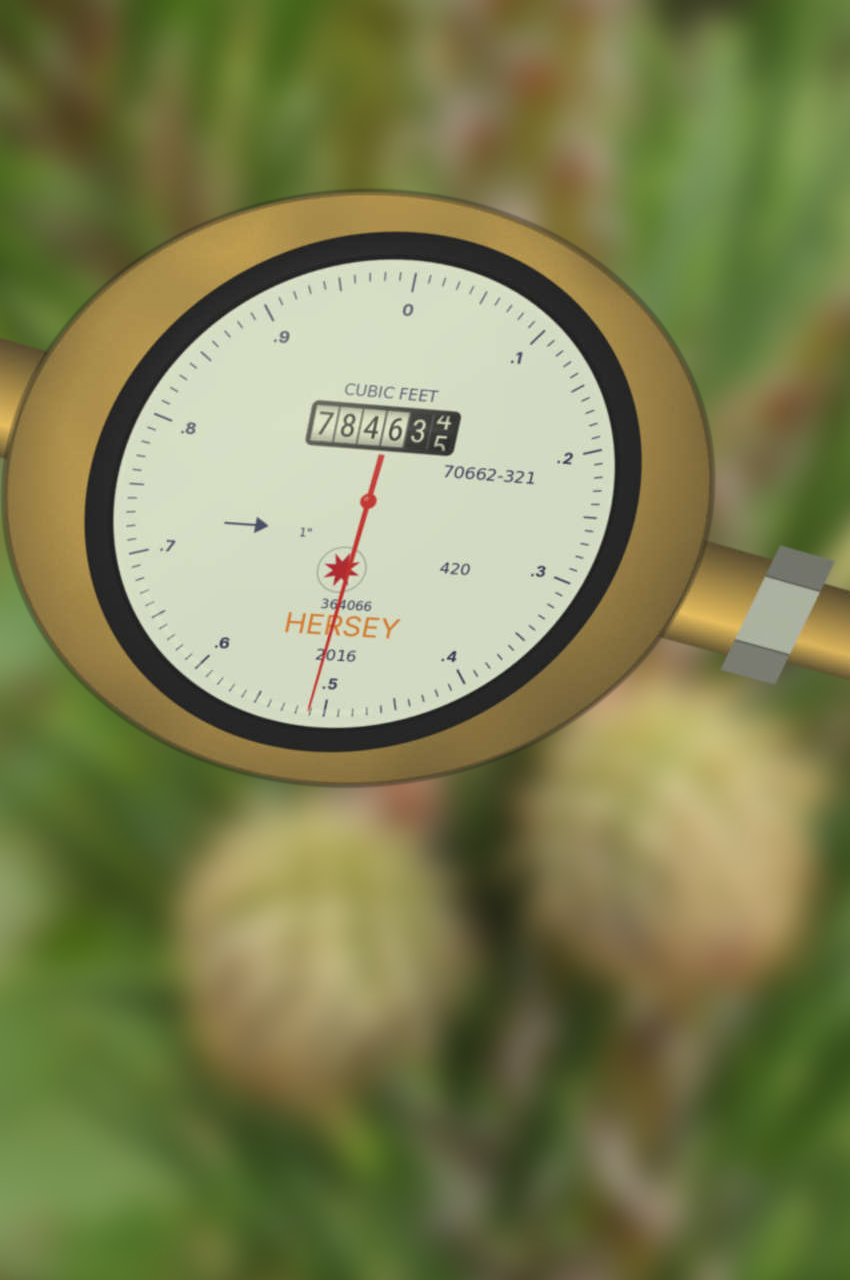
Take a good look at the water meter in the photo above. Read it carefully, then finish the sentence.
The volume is 784634.51 ft³
